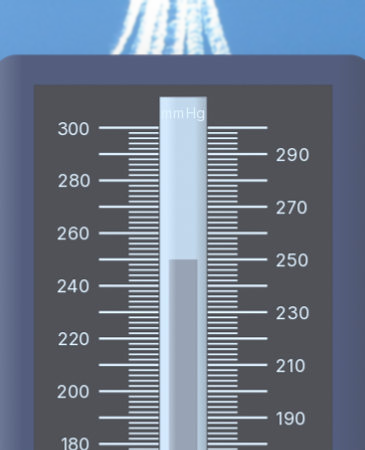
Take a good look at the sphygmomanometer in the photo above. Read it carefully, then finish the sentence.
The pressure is 250 mmHg
